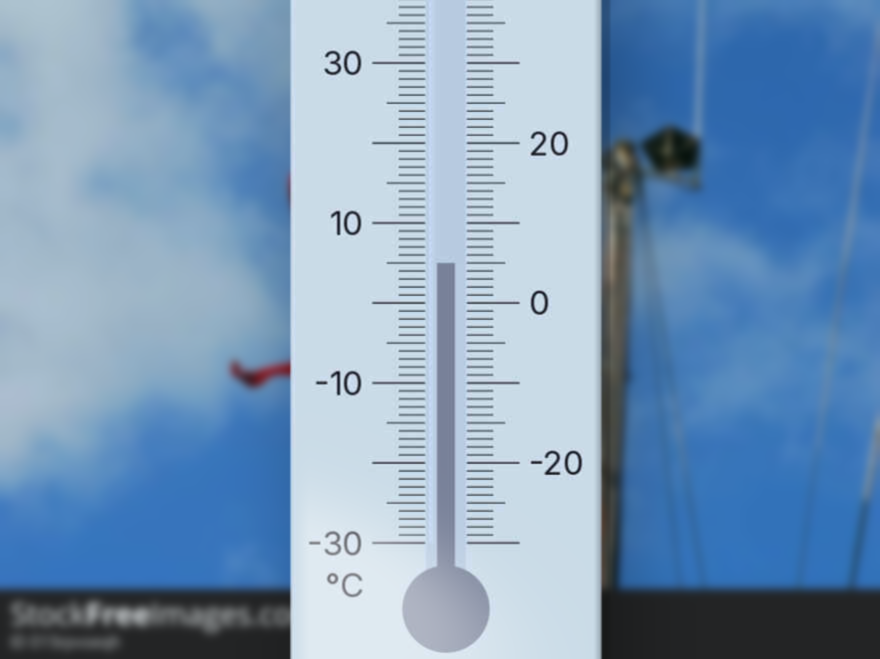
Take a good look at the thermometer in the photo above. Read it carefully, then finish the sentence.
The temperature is 5 °C
